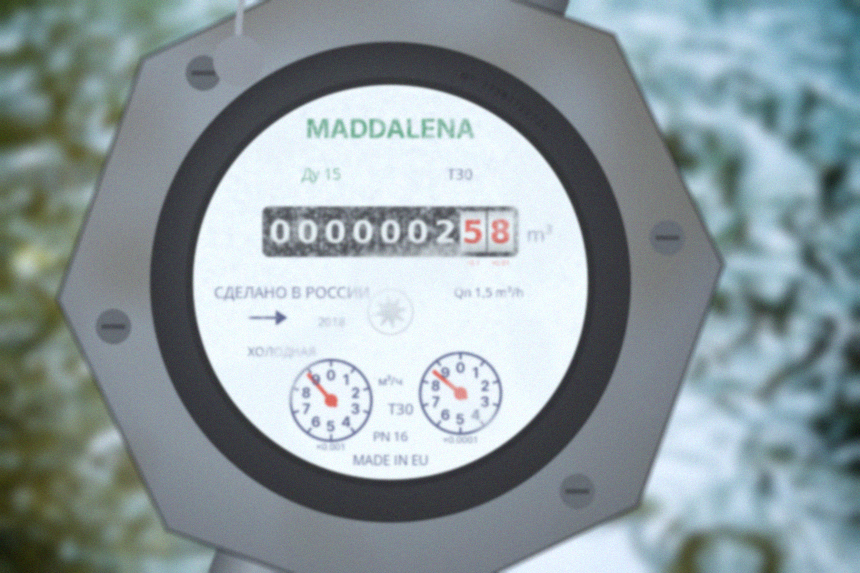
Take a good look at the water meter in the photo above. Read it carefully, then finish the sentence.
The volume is 2.5888 m³
